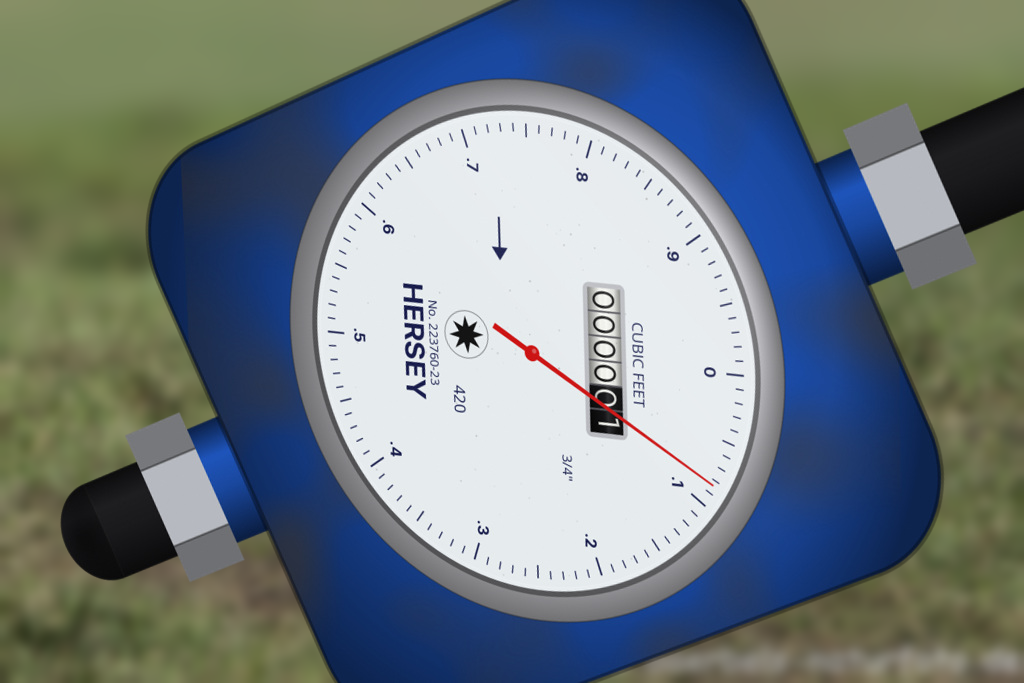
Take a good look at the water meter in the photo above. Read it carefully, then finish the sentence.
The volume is 1.08 ft³
